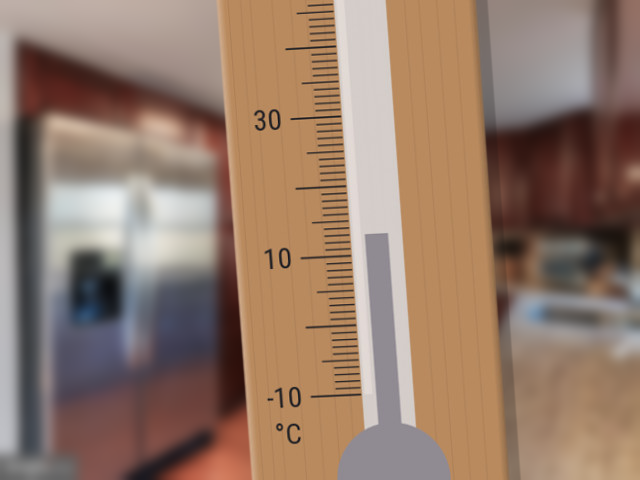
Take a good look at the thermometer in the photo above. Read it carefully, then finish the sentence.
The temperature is 13 °C
